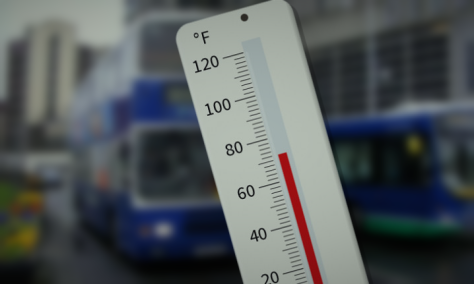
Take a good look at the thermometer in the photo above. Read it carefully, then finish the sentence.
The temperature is 72 °F
